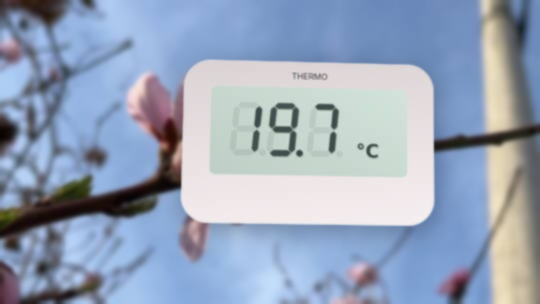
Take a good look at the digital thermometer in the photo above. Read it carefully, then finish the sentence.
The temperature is 19.7 °C
